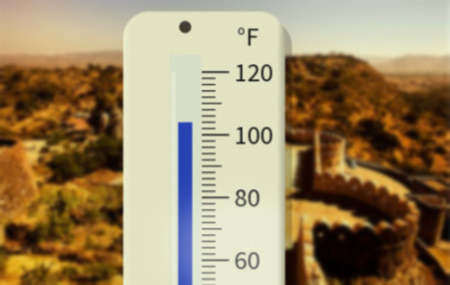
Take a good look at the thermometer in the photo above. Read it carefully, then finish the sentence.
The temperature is 104 °F
